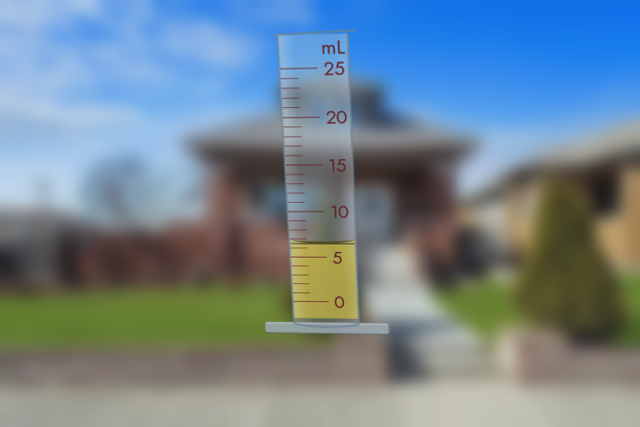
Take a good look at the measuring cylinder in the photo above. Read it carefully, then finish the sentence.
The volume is 6.5 mL
